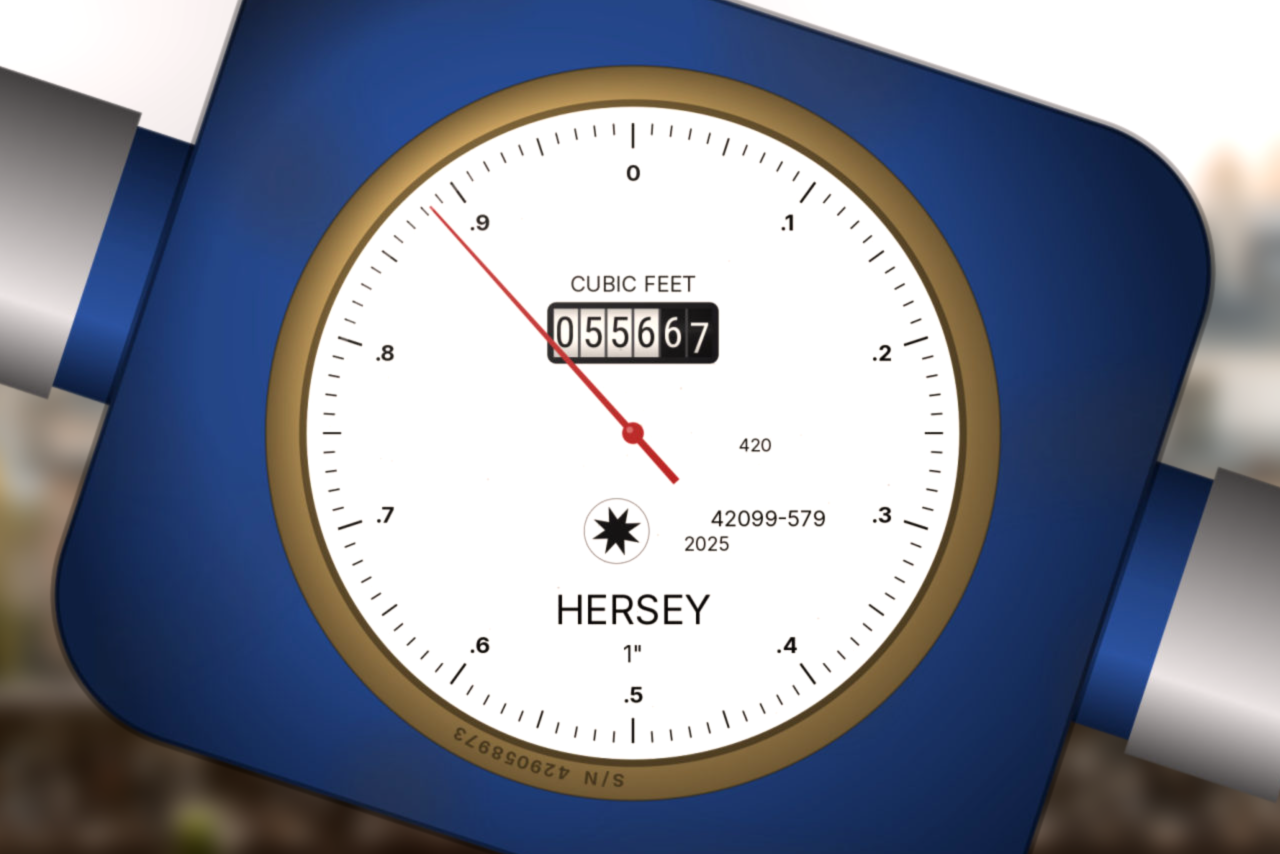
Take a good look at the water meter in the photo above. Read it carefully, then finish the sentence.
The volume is 55666.88 ft³
